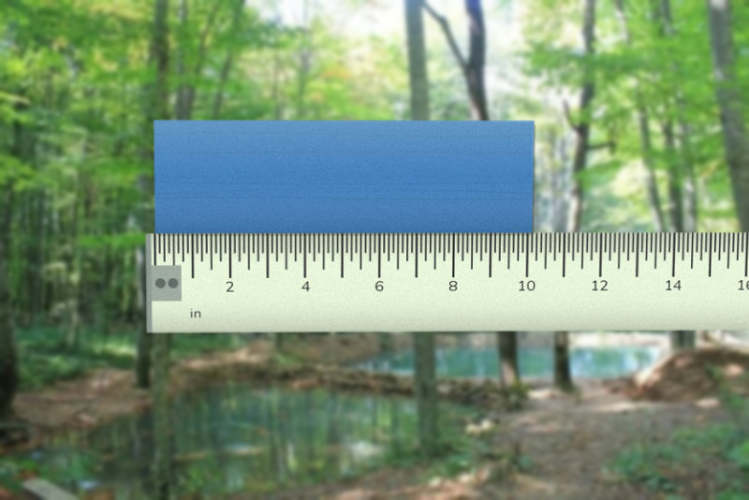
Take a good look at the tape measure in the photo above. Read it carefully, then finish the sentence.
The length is 10.125 in
